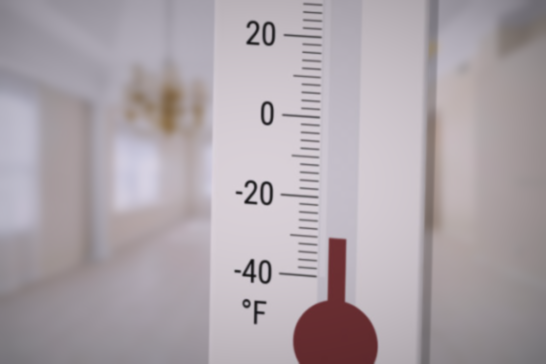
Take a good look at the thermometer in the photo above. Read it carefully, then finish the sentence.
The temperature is -30 °F
